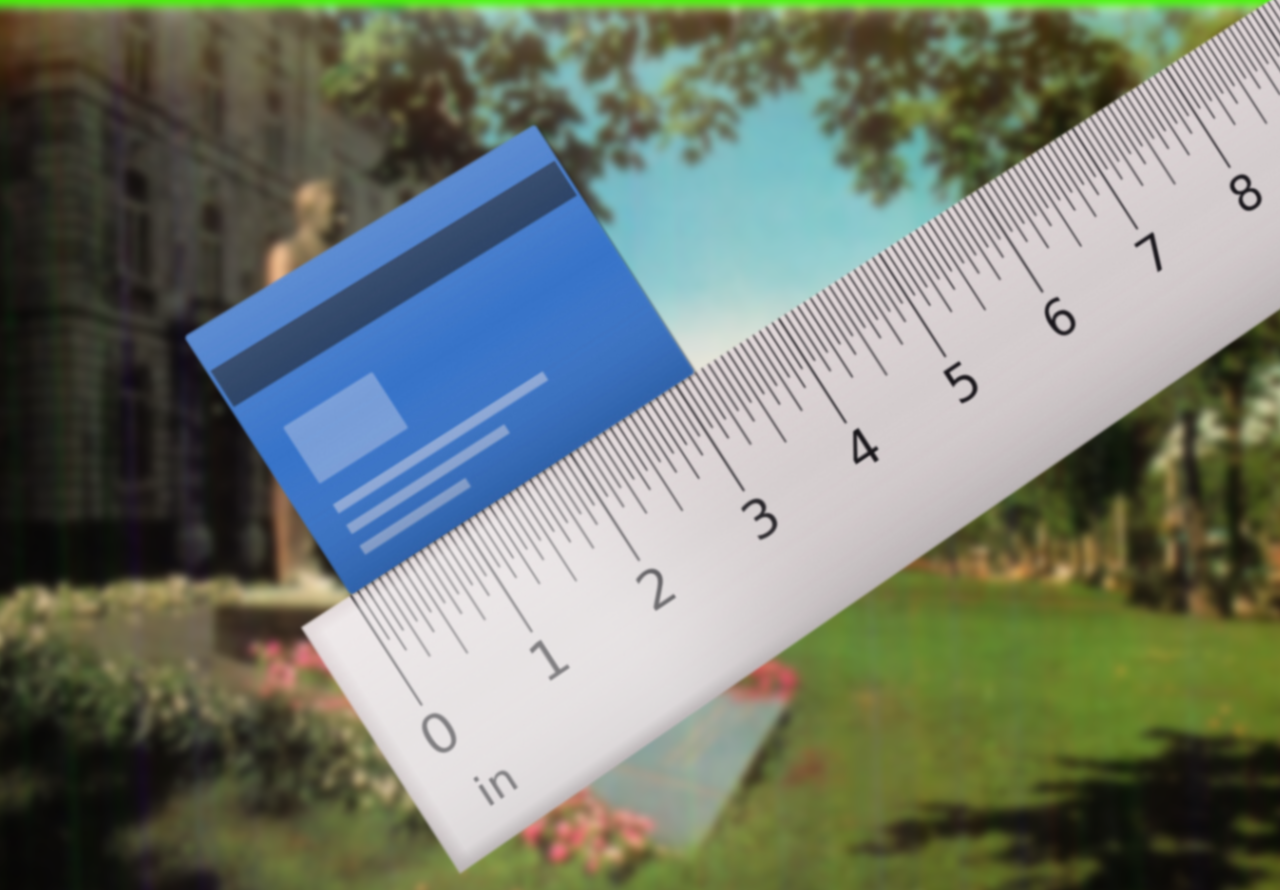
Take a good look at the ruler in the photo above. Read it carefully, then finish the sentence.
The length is 3.1875 in
